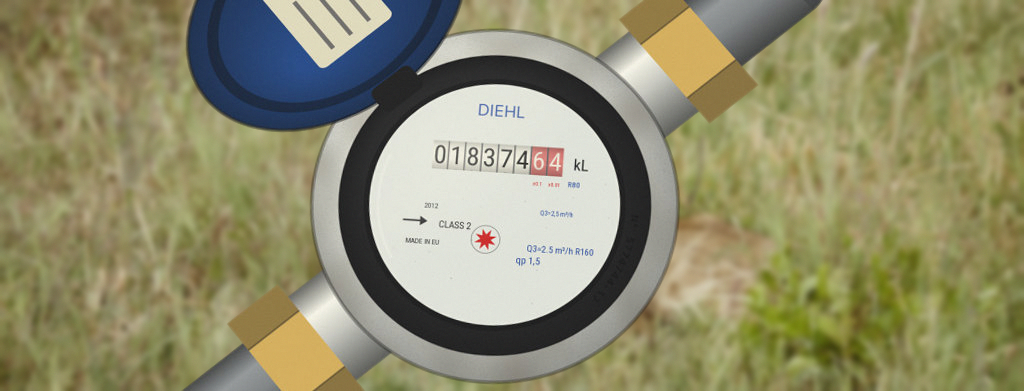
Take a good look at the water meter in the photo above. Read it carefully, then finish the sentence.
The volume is 18374.64 kL
